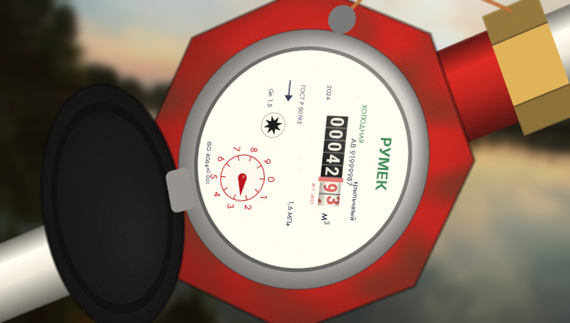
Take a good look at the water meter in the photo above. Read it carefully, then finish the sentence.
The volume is 42.932 m³
